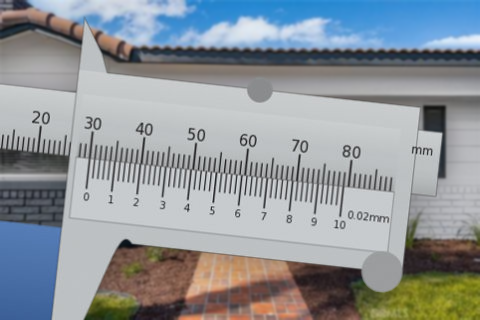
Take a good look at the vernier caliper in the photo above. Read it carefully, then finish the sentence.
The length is 30.0 mm
